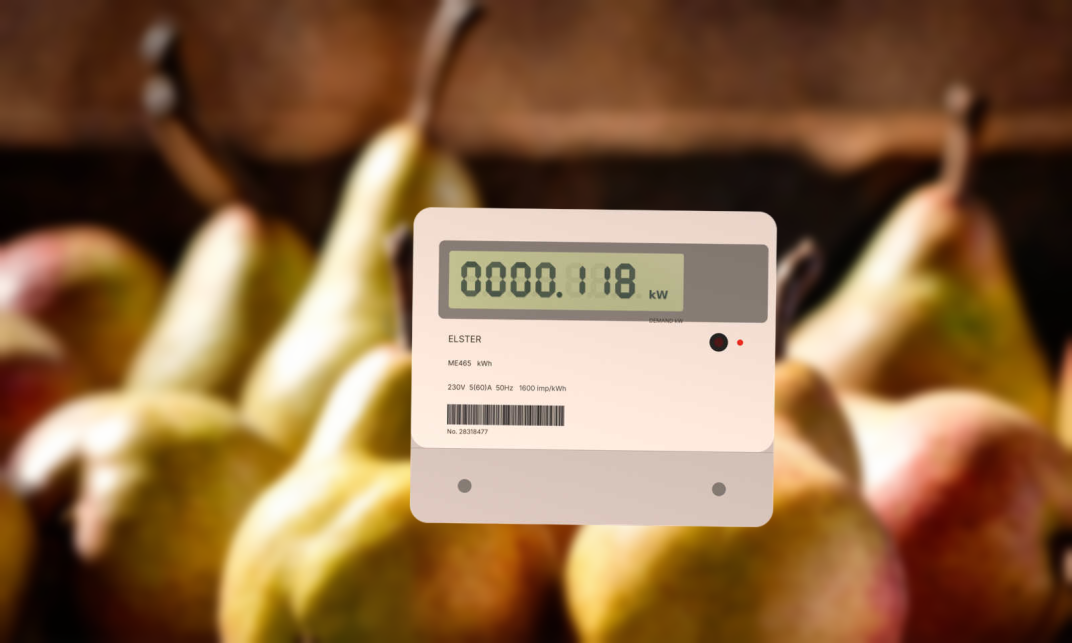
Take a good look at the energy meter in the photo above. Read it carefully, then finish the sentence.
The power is 0.118 kW
